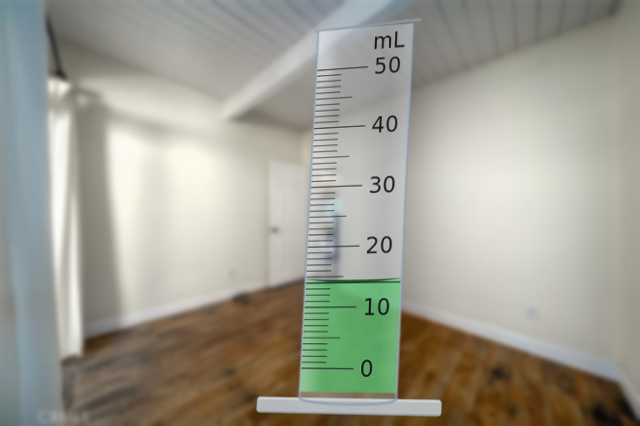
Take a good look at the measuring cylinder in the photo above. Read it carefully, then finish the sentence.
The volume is 14 mL
